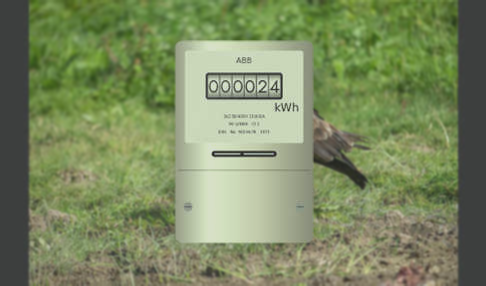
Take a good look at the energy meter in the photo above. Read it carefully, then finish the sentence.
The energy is 24 kWh
